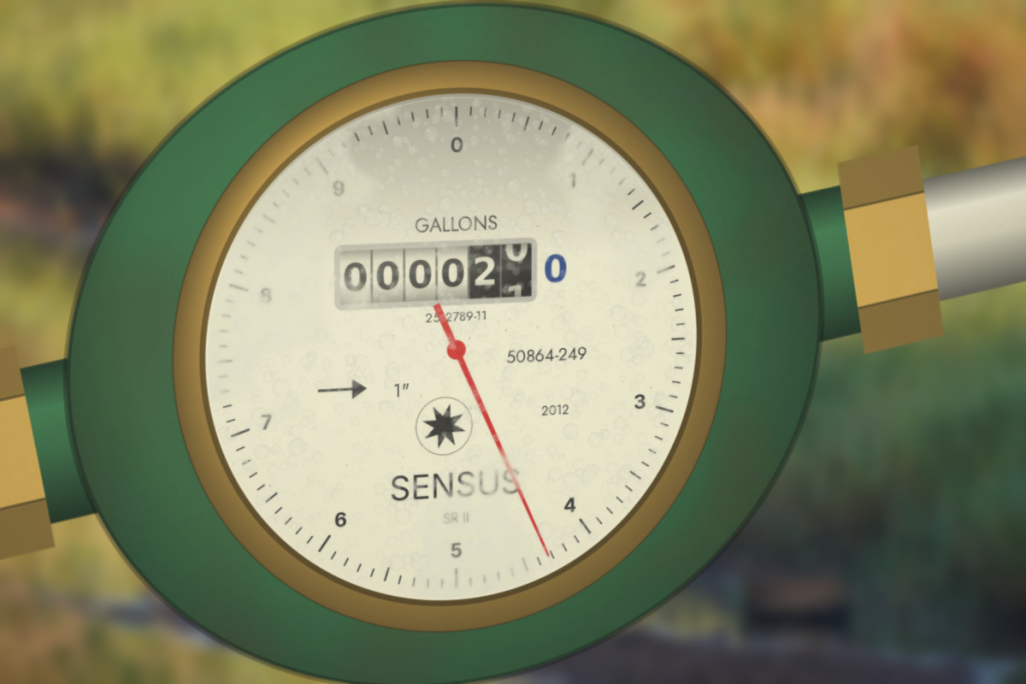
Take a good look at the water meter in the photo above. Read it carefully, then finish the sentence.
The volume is 204.3 gal
